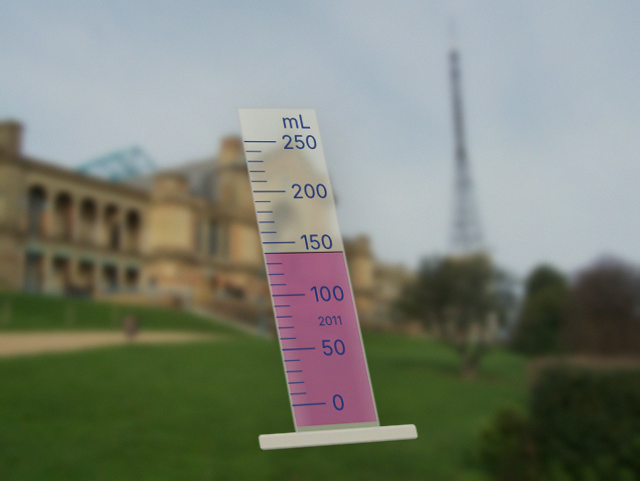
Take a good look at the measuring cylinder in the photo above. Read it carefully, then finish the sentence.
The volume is 140 mL
